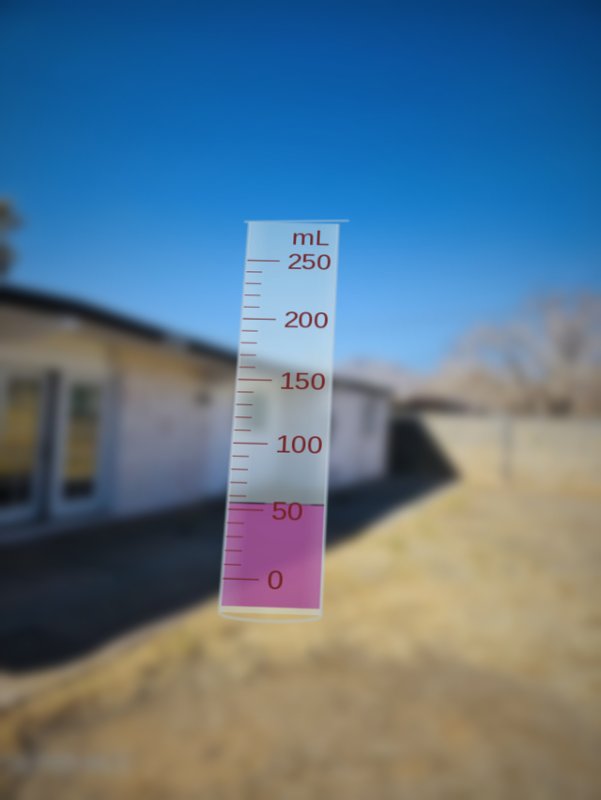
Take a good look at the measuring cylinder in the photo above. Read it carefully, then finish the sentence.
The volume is 55 mL
